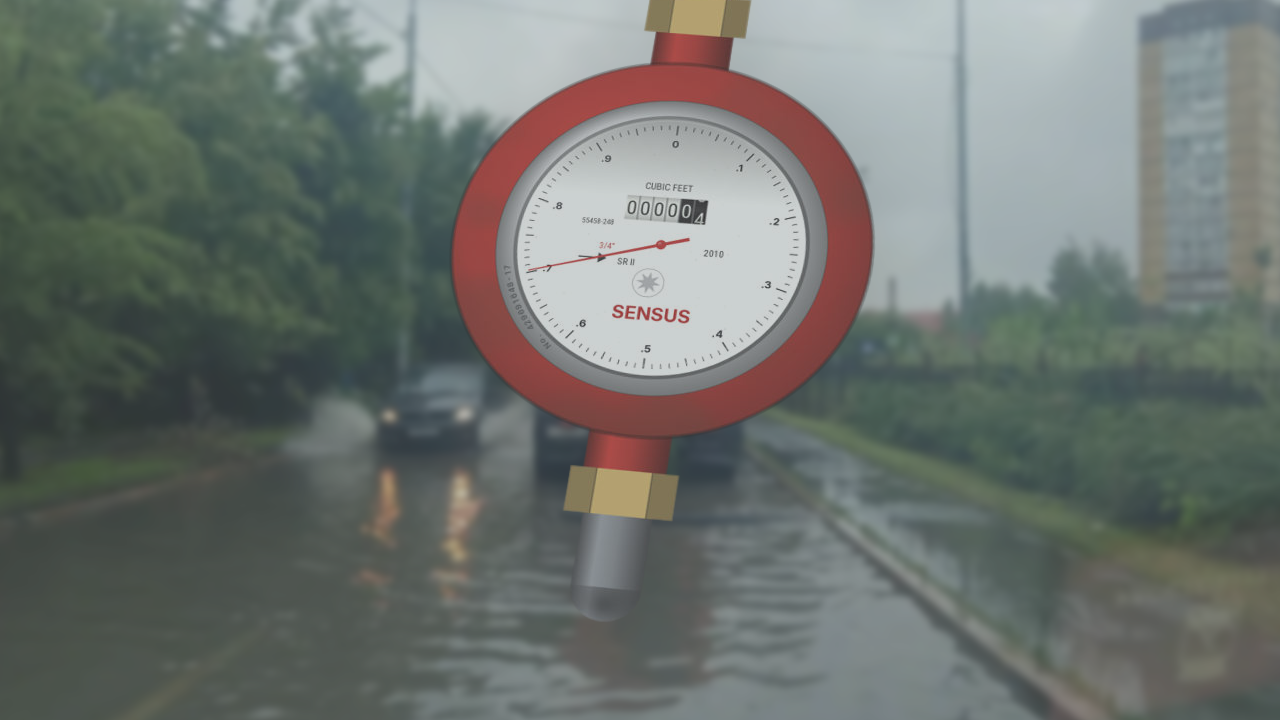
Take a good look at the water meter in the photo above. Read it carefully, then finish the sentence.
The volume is 3.70 ft³
